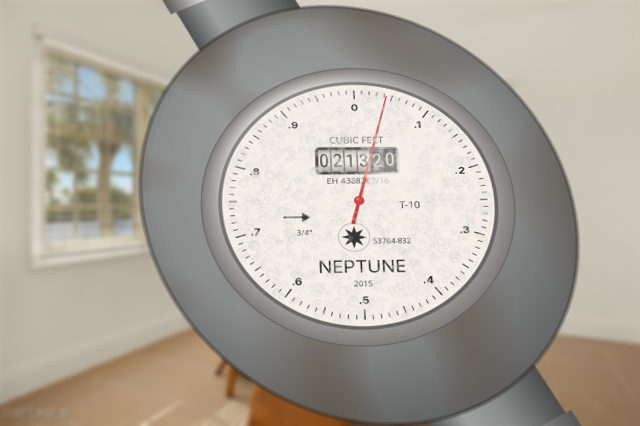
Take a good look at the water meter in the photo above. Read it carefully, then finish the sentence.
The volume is 21320.04 ft³
